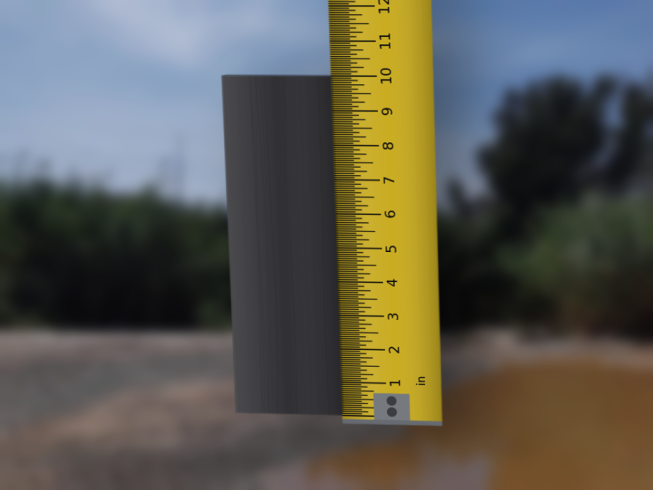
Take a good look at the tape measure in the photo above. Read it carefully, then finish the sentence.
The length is 10 in
